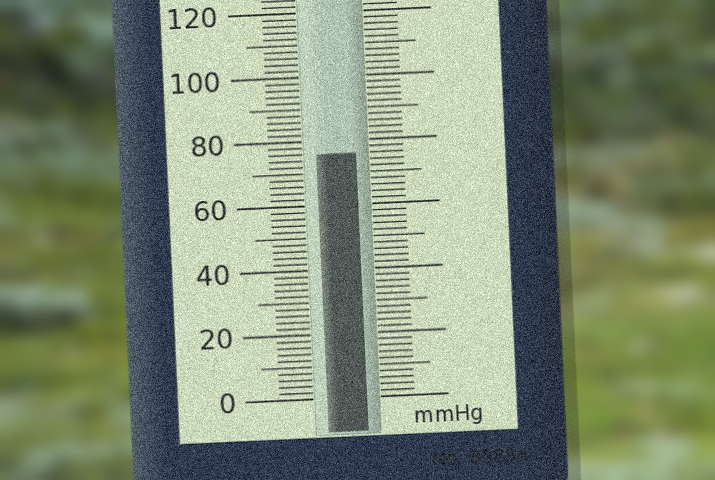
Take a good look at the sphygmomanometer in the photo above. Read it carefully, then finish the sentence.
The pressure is 76 mmHg
